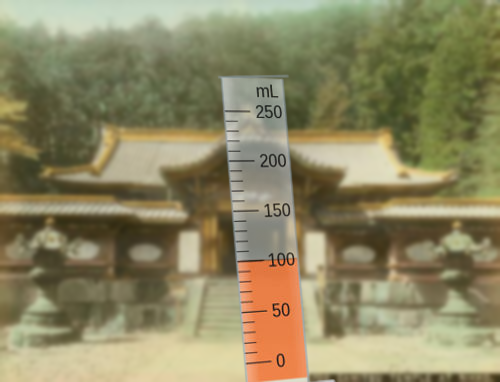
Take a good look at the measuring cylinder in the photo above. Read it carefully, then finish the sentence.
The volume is 100 mL
